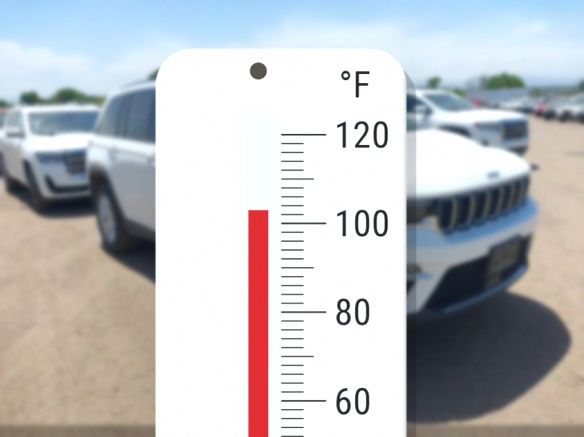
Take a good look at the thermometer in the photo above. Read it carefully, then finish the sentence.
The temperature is 103 °F
